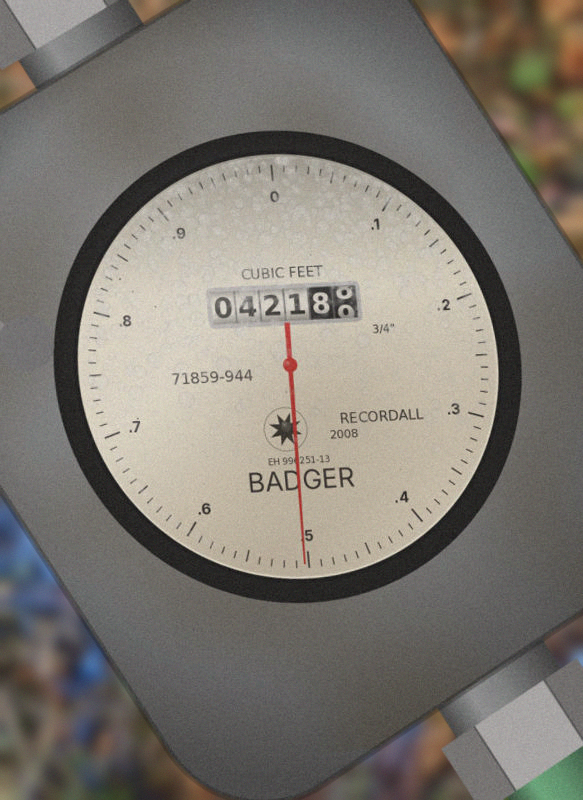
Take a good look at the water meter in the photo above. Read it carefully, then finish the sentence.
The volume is 42188.50 ft³
